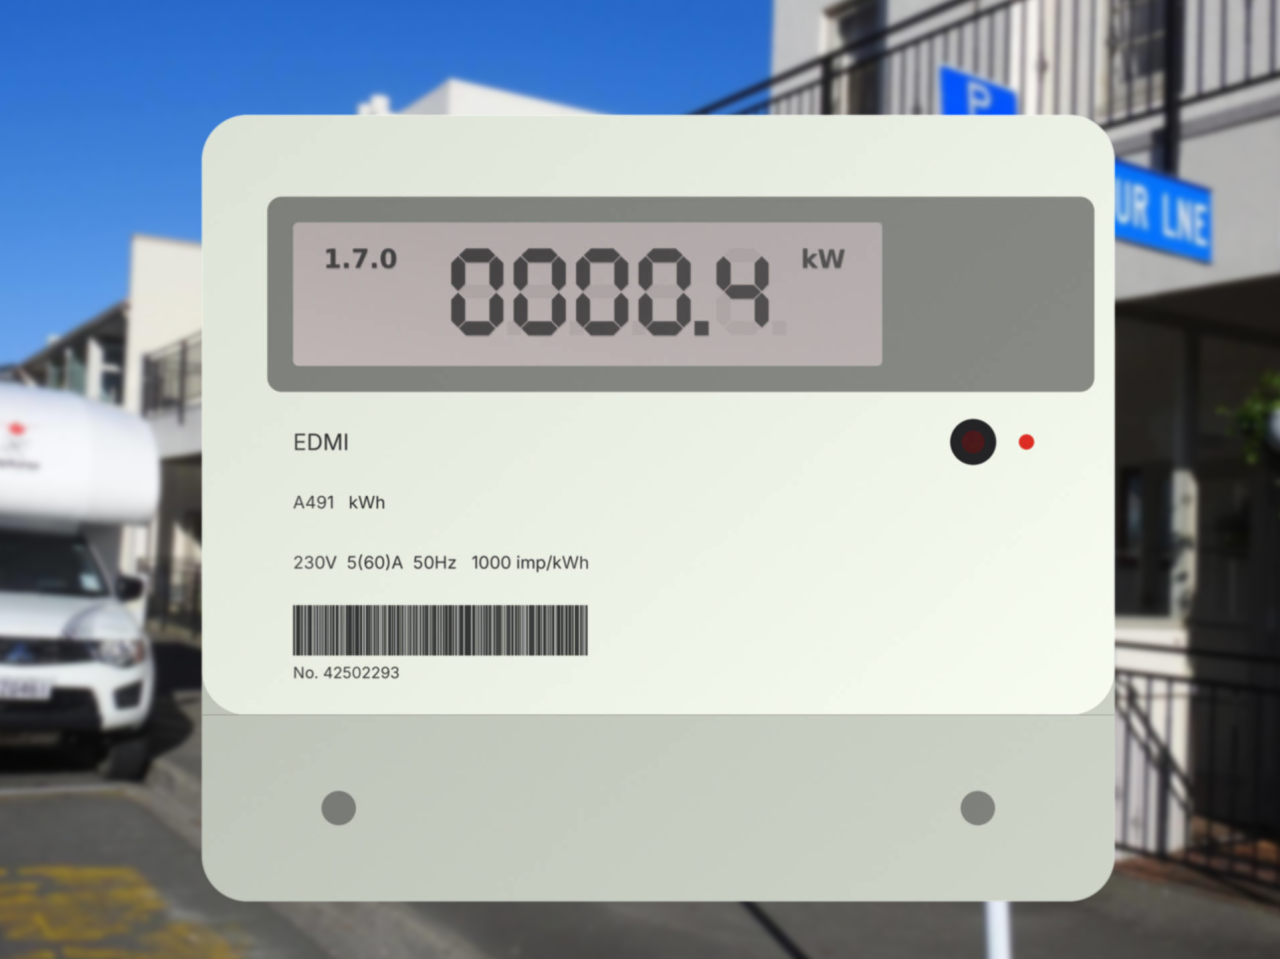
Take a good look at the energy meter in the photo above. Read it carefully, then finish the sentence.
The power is 0.4 kW
